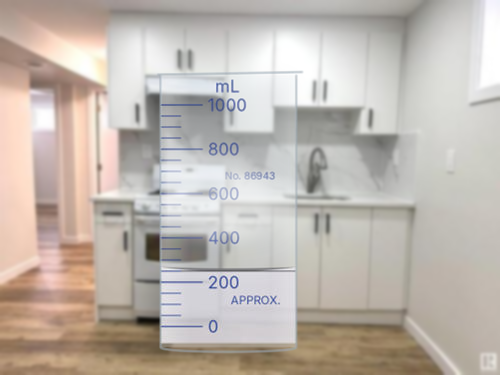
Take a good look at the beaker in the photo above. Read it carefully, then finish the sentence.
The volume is 250 mL
